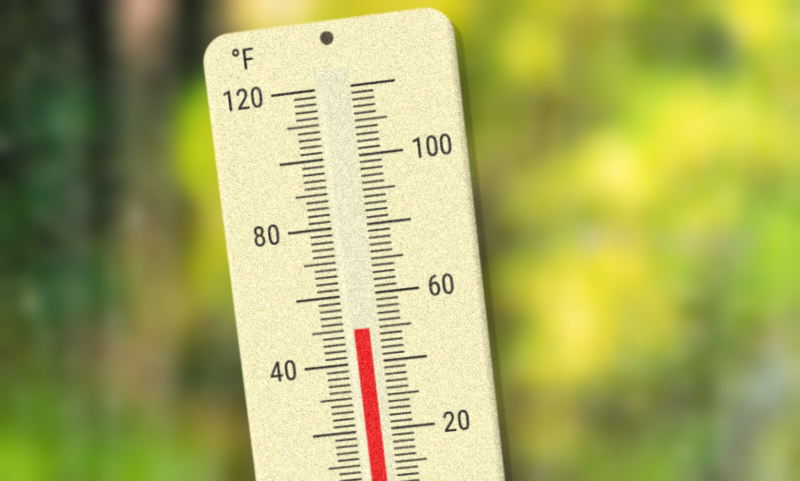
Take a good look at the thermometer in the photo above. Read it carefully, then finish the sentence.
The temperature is 50 °F
